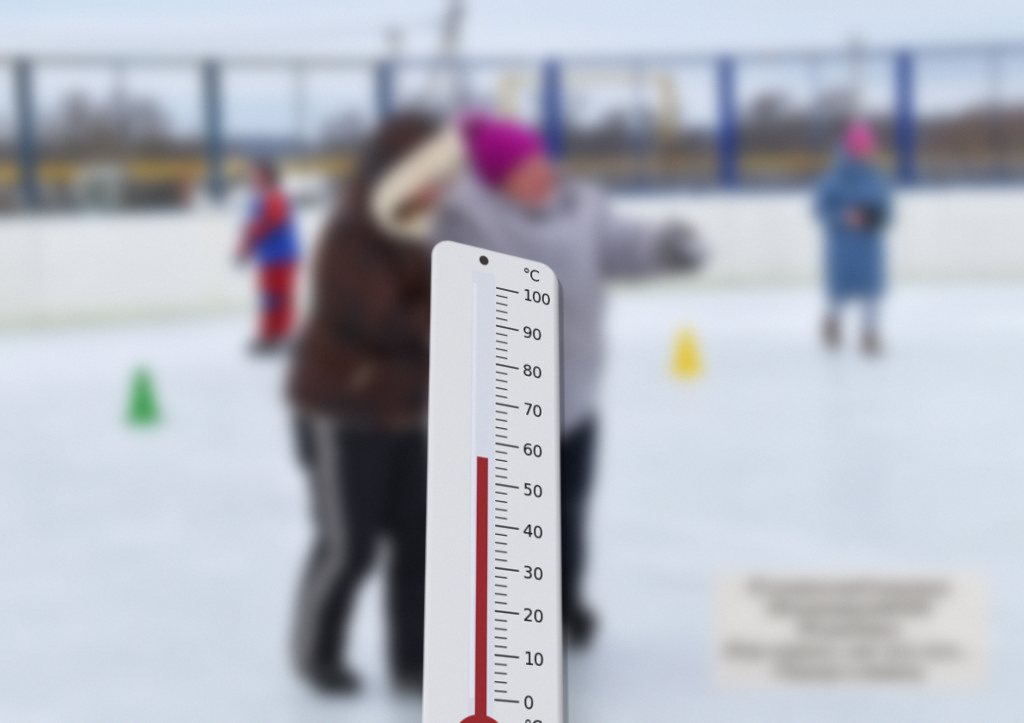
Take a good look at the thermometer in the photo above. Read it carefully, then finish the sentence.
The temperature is 56 °C
